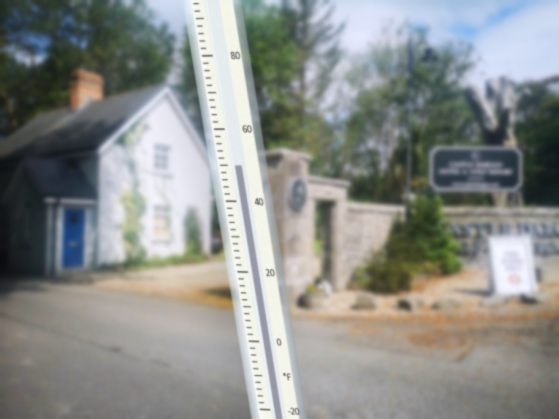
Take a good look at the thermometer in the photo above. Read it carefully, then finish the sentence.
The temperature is 50 °F
